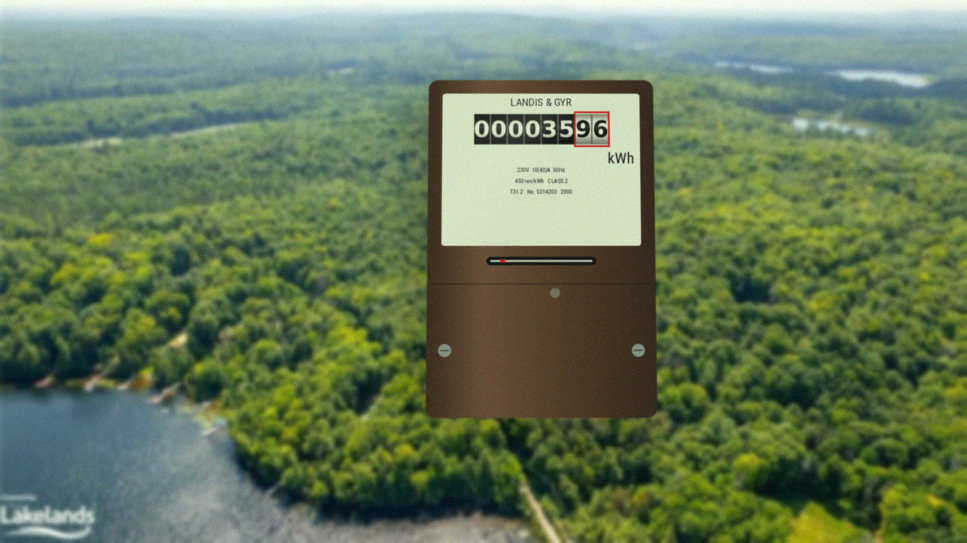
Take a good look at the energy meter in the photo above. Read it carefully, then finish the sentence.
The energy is 35.96 kWh
